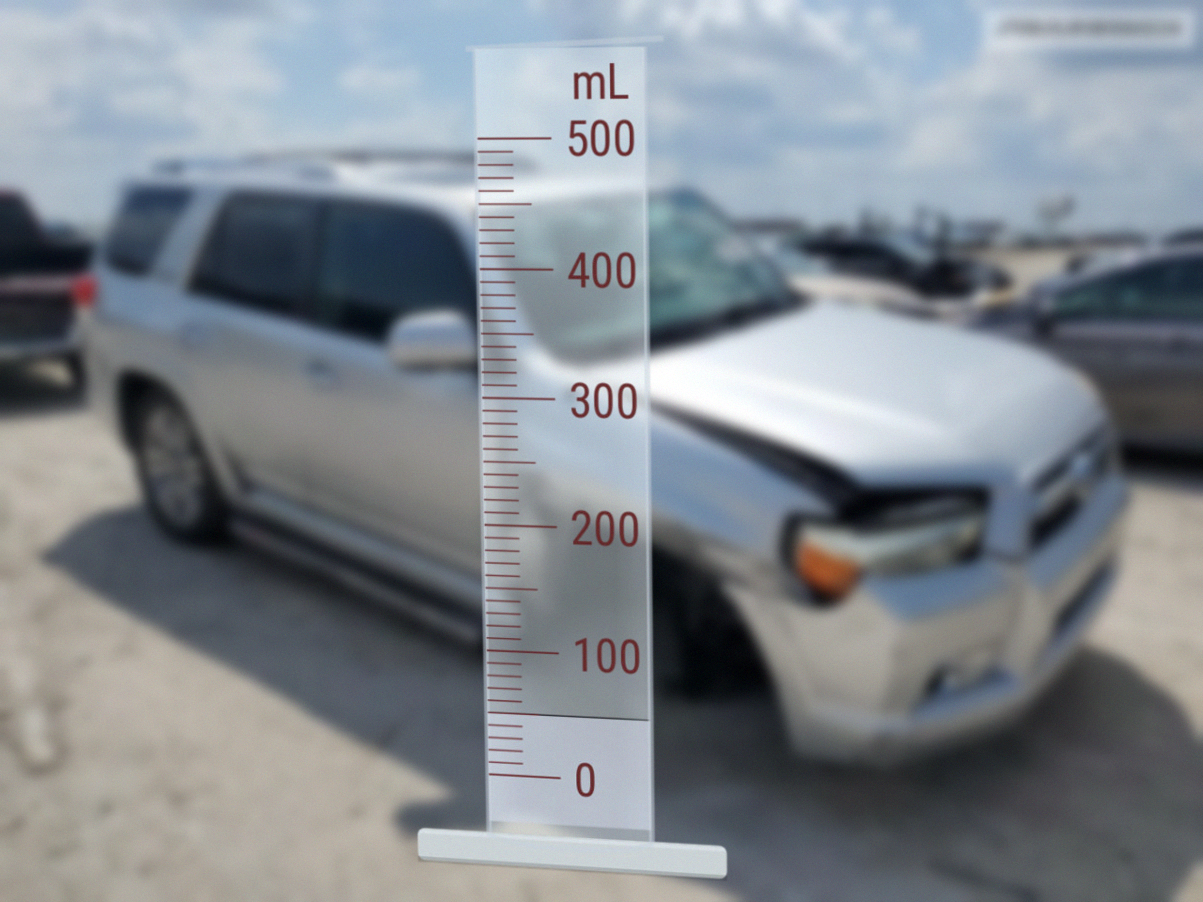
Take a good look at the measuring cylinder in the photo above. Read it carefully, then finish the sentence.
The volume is 50 mL
